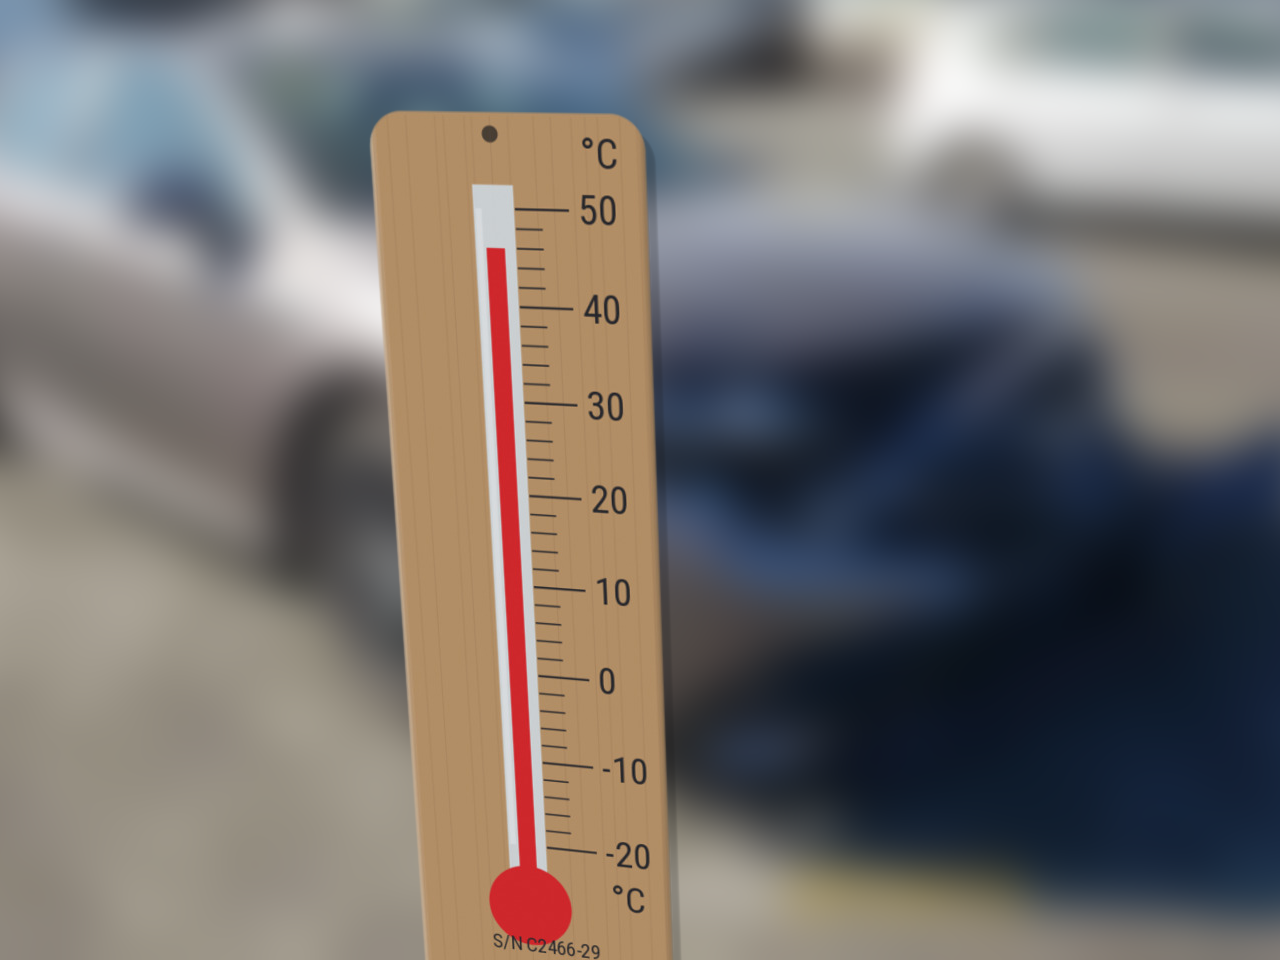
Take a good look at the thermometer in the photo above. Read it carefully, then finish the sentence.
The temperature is 46 °C
